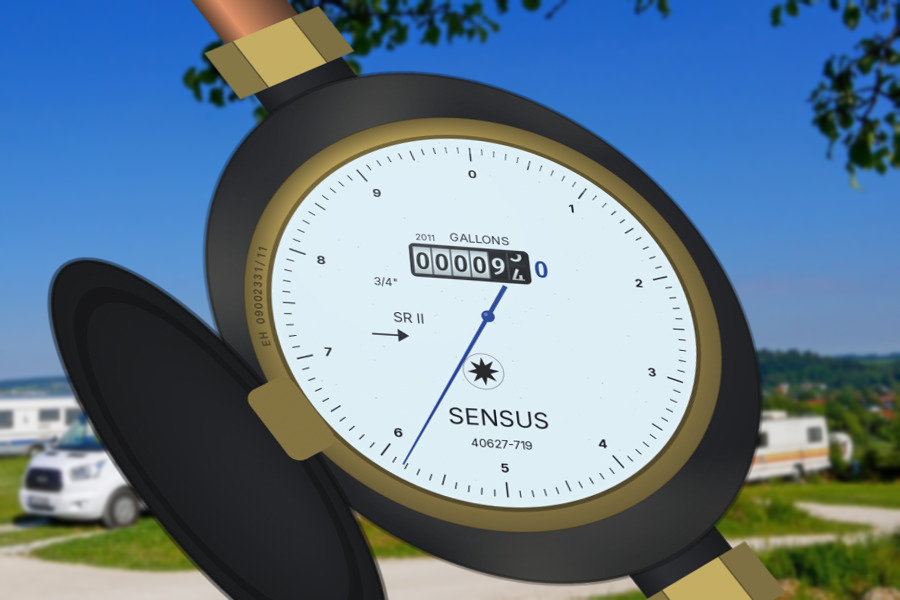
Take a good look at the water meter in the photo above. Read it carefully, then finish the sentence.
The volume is 935.8 gal
